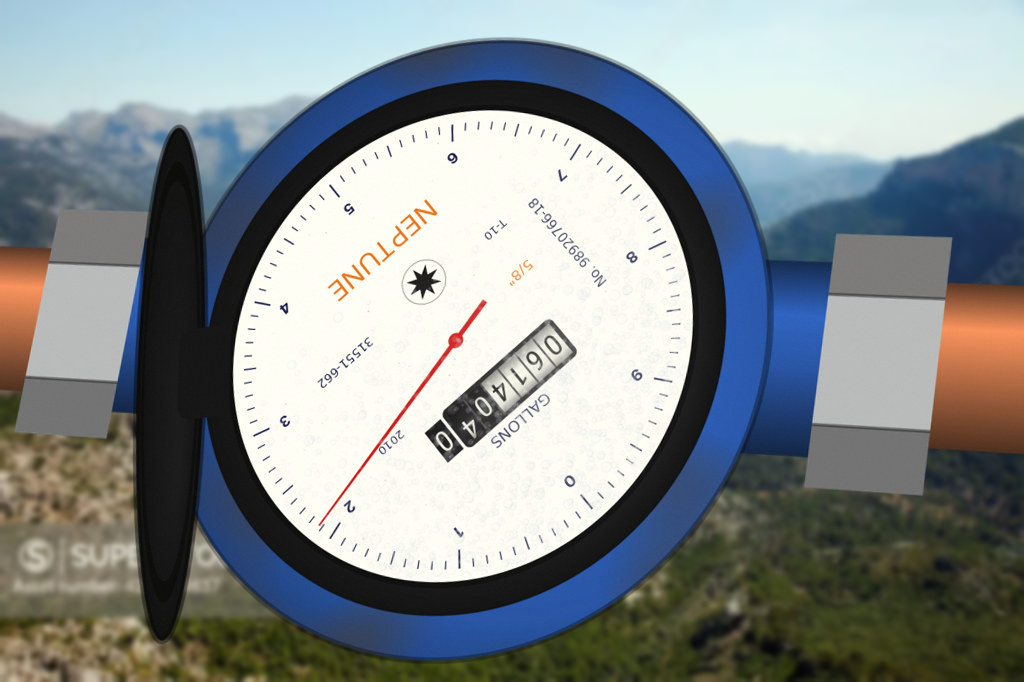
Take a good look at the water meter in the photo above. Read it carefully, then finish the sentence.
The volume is 614042.1 gal
